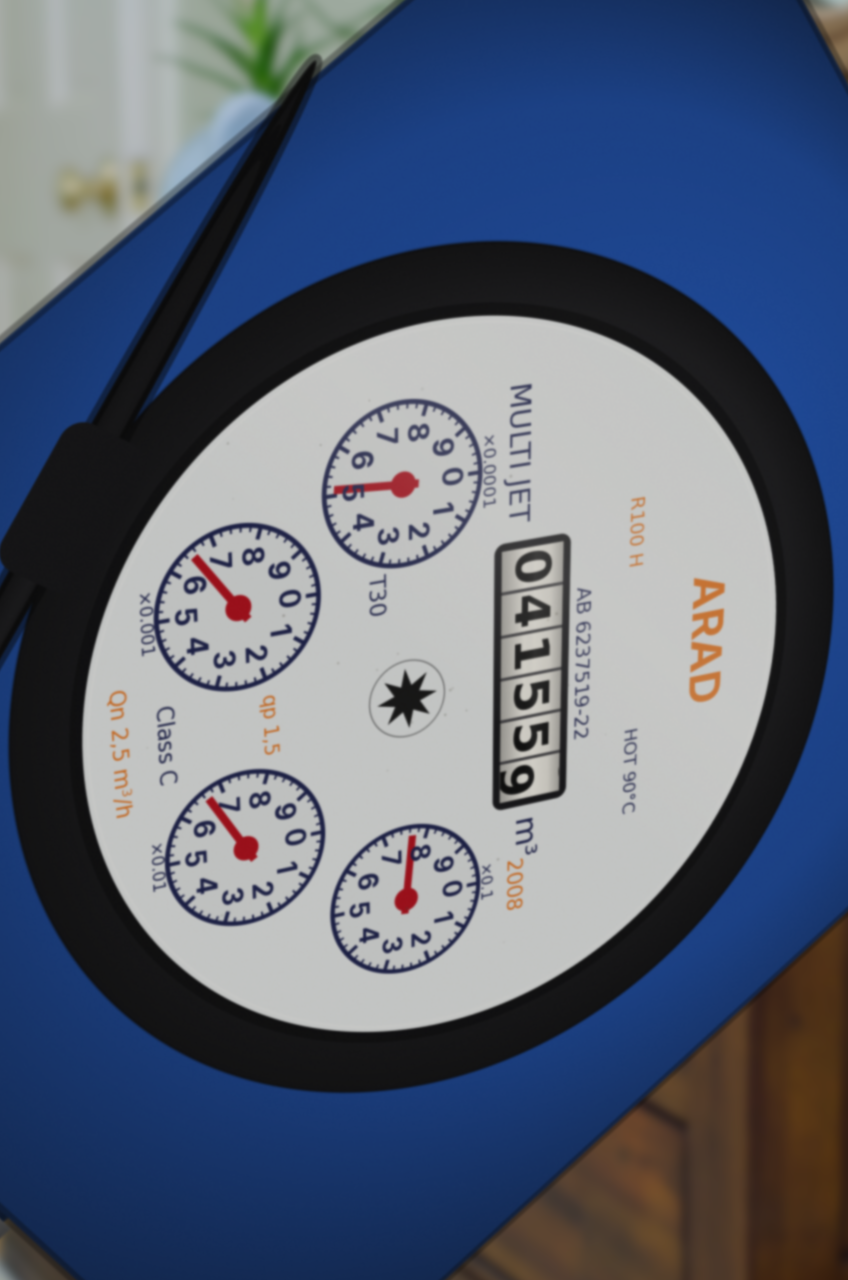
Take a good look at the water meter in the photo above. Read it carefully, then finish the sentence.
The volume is 41558.7665 m³
